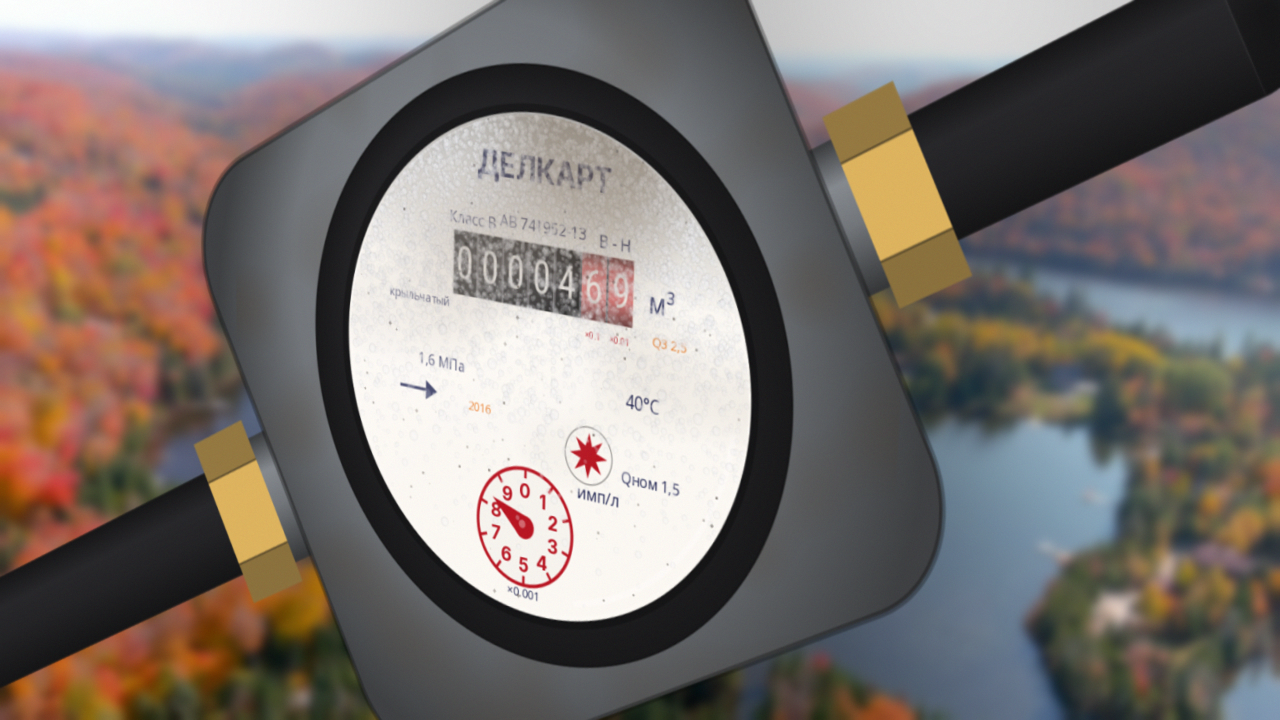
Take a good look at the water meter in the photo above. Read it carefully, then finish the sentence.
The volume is 4.698 m³
